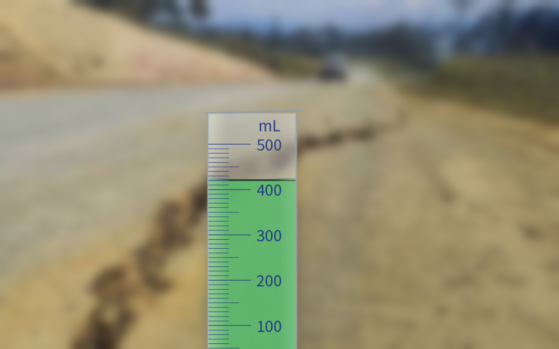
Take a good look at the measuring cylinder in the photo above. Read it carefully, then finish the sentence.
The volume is 420 mL
